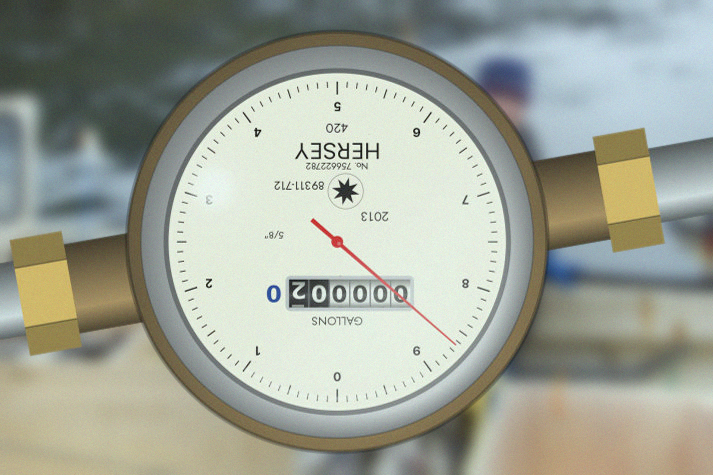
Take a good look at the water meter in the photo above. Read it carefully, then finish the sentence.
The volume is 18.6 gal
